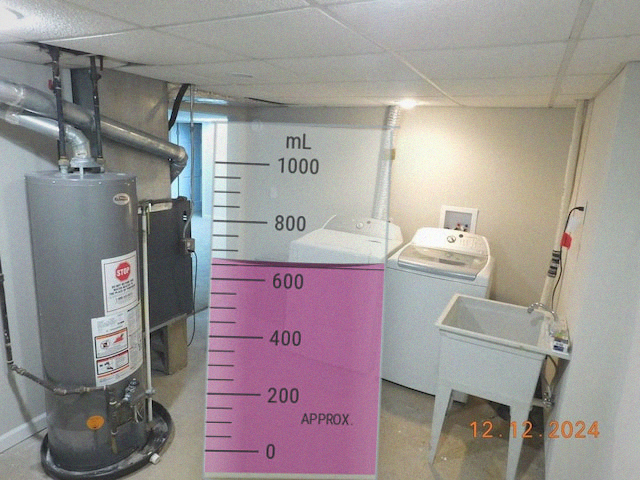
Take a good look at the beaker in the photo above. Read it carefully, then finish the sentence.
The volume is 650 mL
